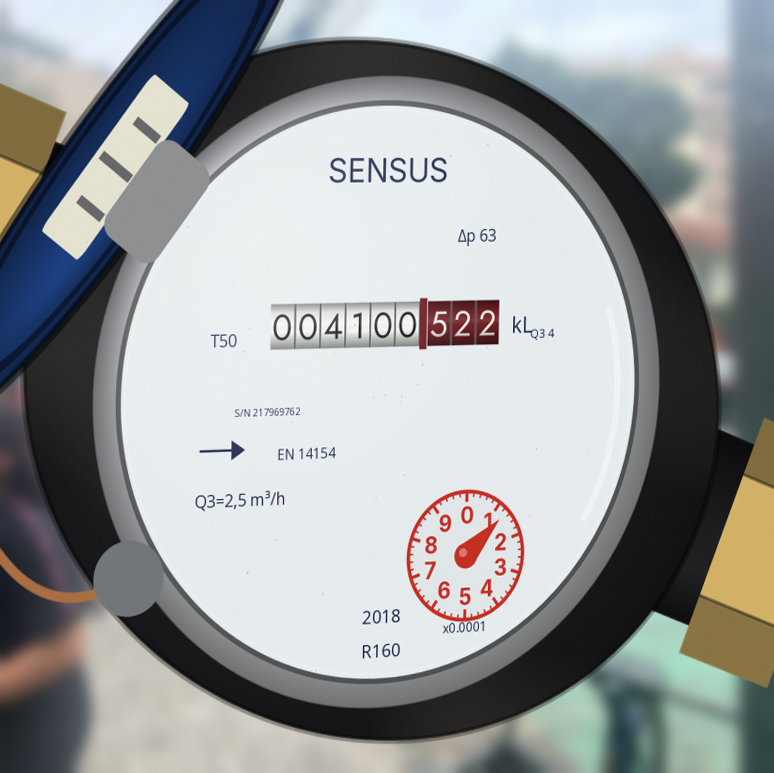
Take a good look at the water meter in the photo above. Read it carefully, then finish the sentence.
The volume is 4100.5221 kL
